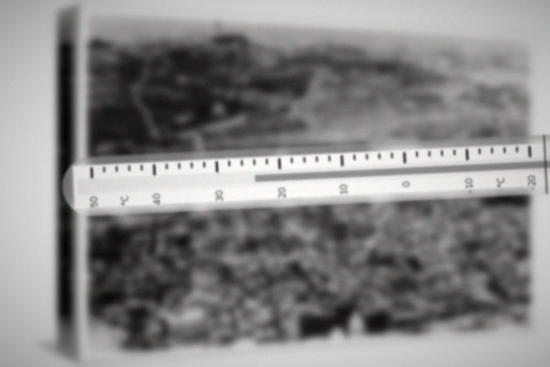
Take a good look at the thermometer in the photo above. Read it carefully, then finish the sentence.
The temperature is 24 °C
